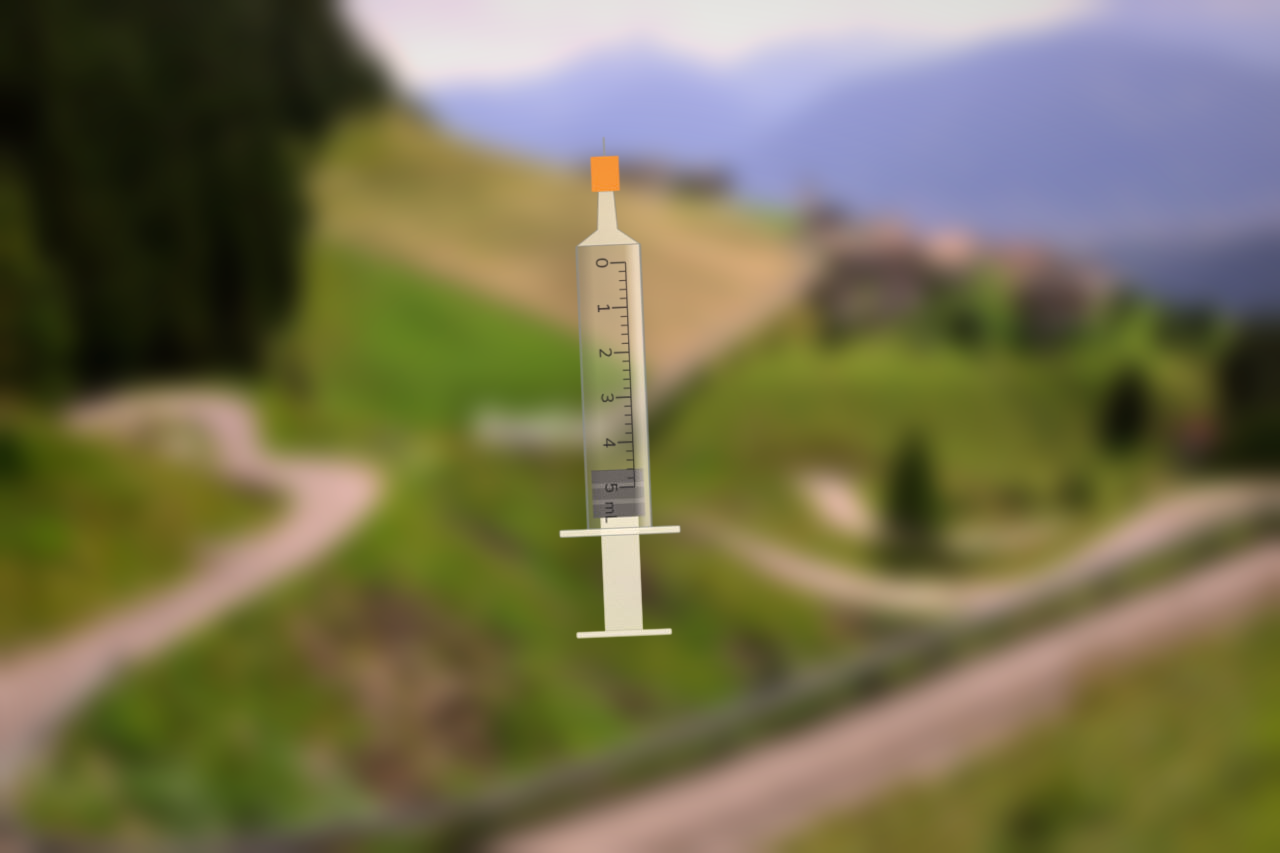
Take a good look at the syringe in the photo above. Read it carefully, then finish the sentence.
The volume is 4.6 mL
